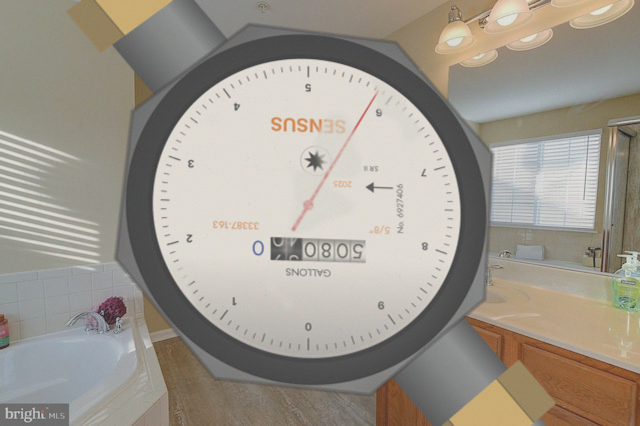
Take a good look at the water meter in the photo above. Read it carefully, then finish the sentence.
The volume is 5080395.8 gal
